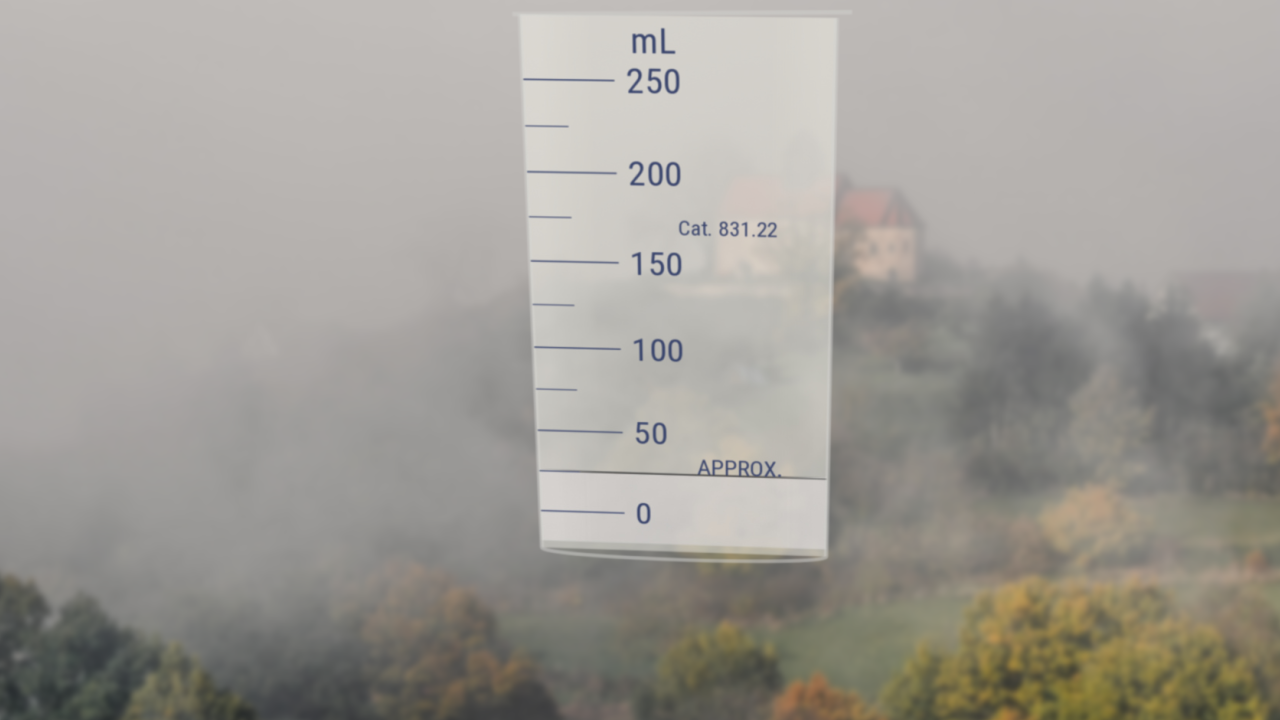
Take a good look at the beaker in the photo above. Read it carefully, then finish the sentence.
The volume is 25 mL
